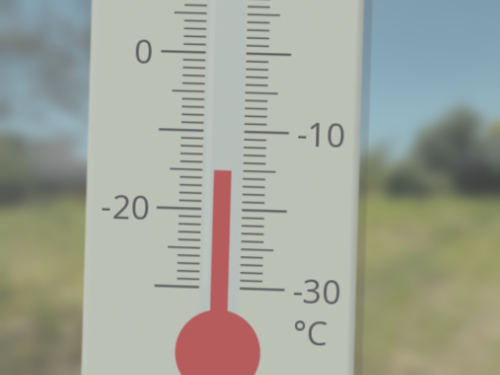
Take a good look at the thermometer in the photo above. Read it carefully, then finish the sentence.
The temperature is -15 °C
